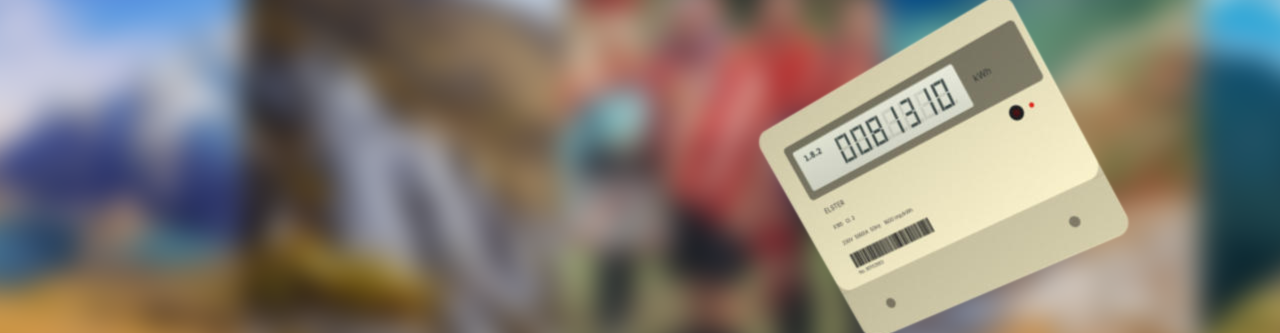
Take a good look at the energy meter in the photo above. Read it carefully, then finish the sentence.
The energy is 81310 kWh
